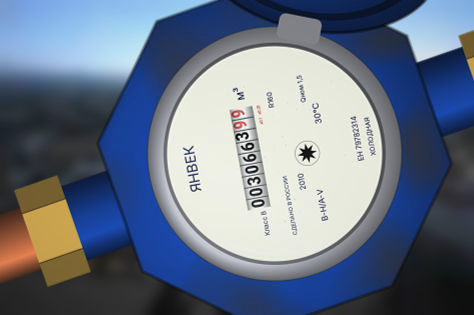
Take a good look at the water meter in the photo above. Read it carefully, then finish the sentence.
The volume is 30663.99 m³
